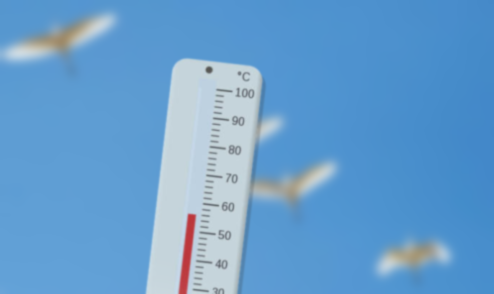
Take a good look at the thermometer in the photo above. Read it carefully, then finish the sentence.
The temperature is 56 °C
